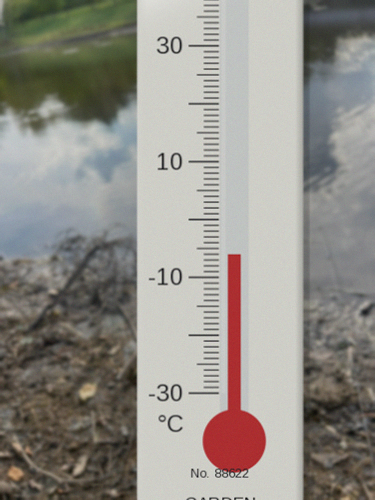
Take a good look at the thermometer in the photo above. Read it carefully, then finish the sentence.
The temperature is -6 °C
